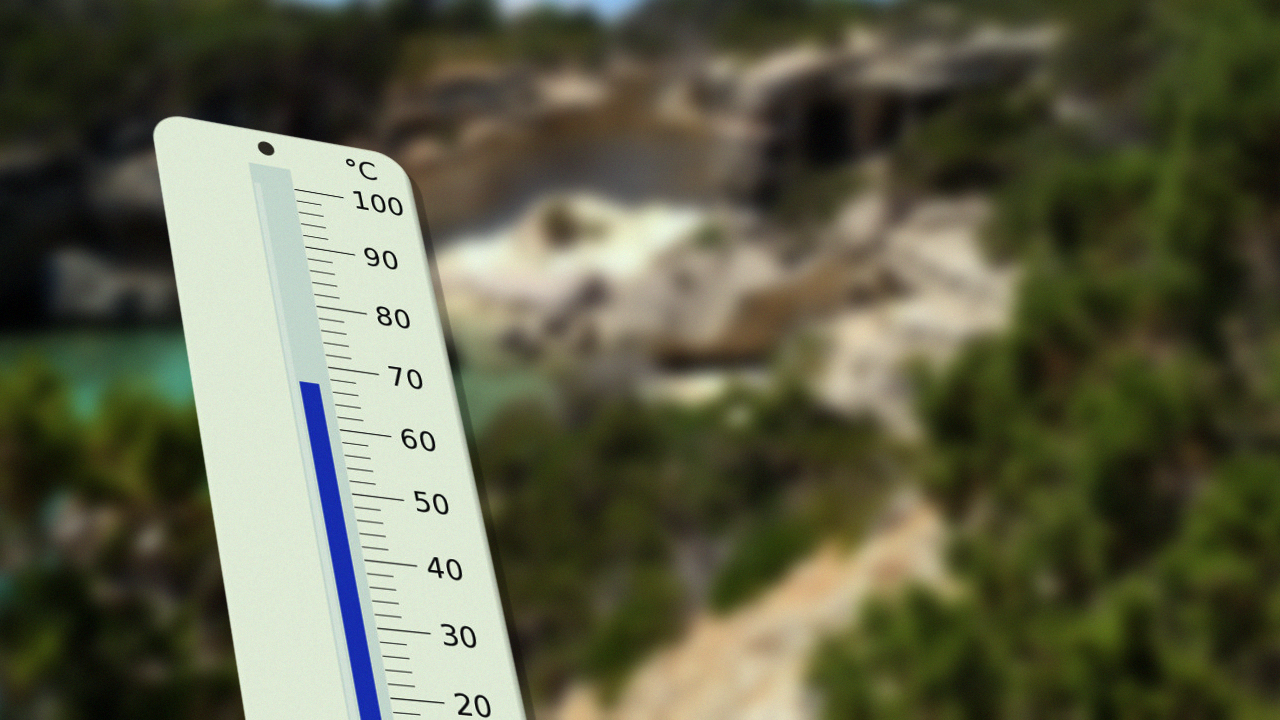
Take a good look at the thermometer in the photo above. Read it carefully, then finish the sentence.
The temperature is 67 °C
